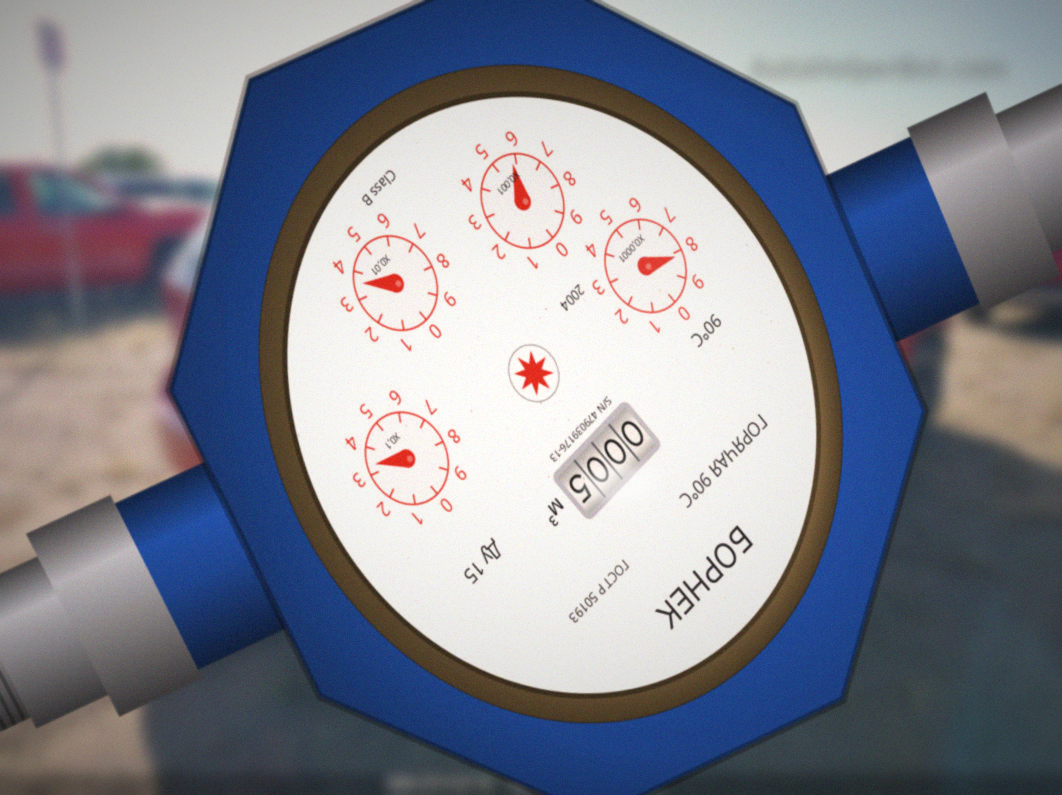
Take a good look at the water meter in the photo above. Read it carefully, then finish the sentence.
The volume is 5.3358 m³
